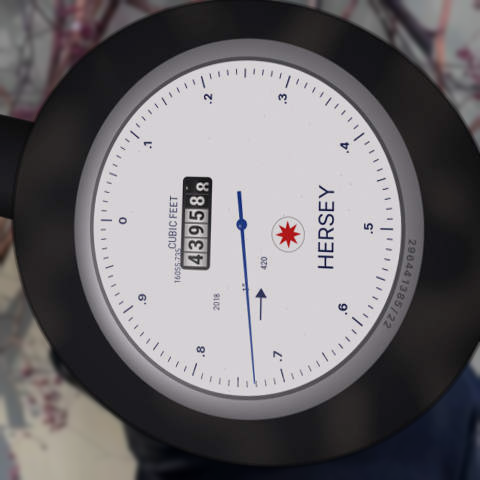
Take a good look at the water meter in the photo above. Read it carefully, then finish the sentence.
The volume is 439587.73 ft³
